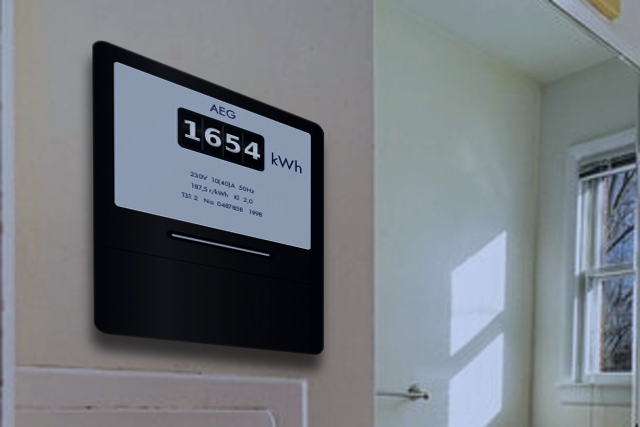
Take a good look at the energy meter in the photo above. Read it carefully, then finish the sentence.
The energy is 1654 kWh
